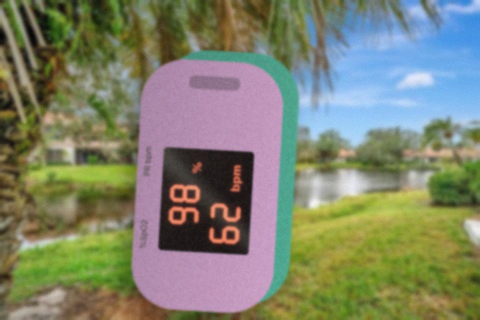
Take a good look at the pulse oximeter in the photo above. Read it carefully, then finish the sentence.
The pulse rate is 62 bpm
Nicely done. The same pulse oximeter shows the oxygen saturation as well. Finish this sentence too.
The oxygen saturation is 98 %
